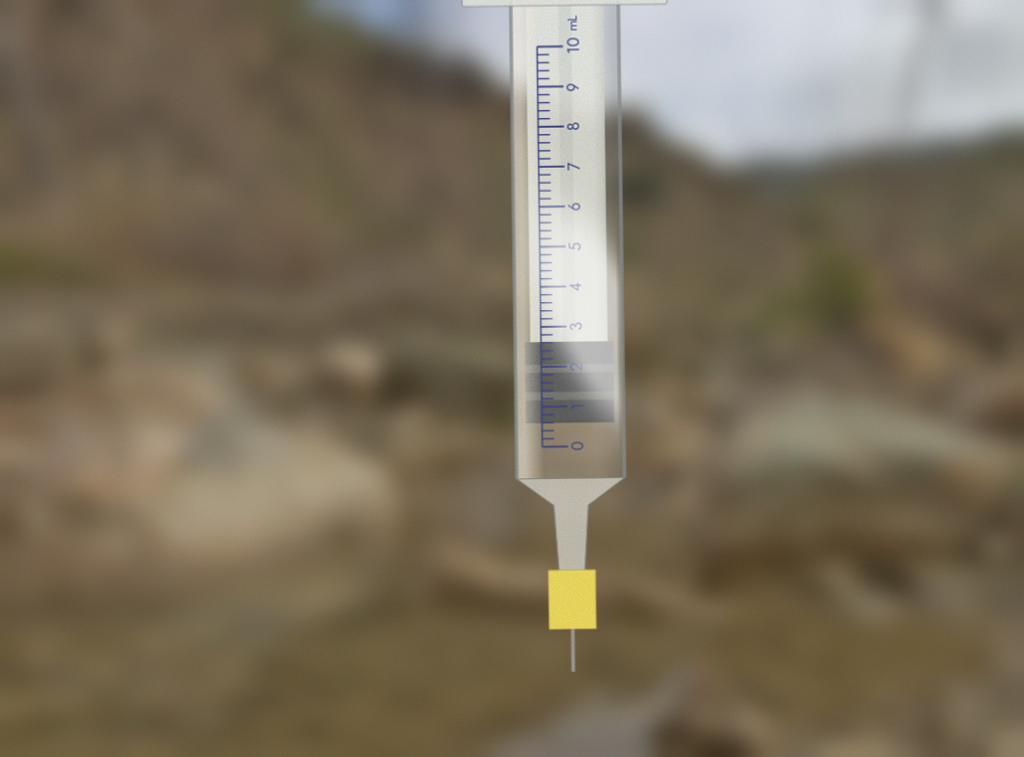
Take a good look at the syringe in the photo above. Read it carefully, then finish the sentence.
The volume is 0.6 mL
